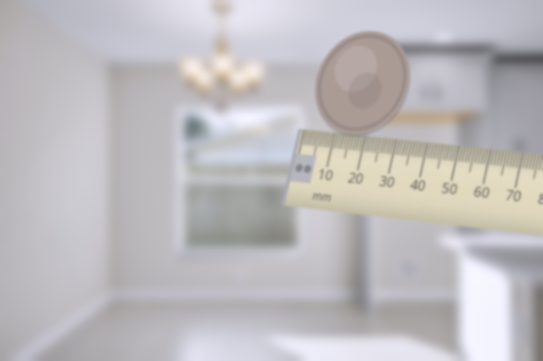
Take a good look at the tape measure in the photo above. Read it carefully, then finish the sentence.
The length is 30 mm
